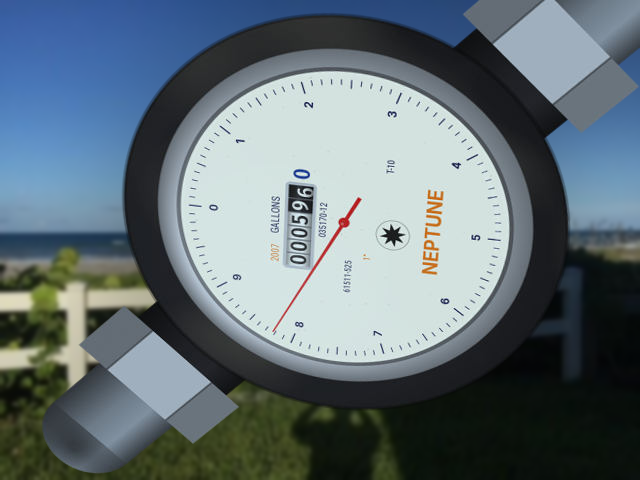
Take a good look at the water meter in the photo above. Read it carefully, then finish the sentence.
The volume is 5958.2 gal
